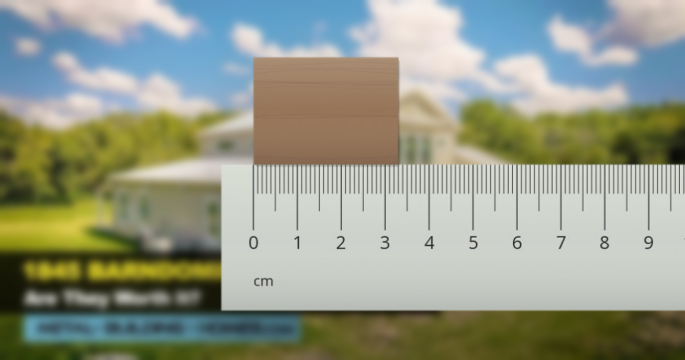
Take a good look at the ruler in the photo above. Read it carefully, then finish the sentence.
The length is 3.3 cm
